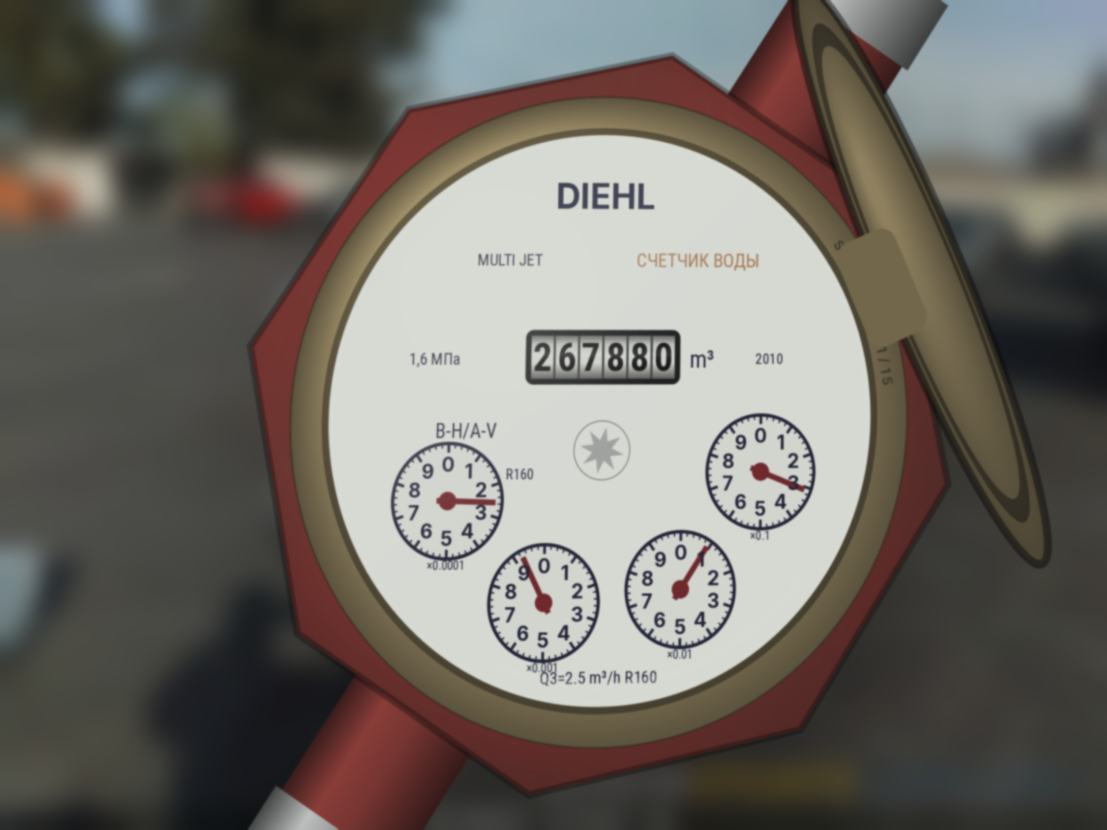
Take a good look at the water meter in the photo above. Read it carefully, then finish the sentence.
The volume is 267880.3092 m³
